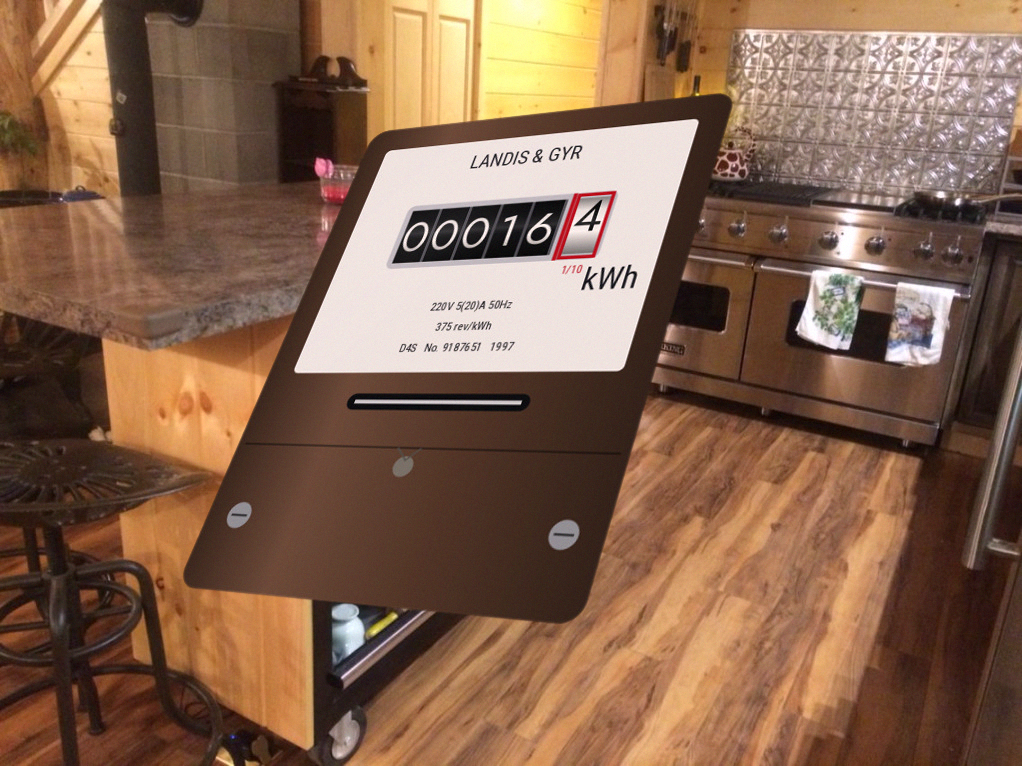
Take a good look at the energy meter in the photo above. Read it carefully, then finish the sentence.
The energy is 16.4 kWh
